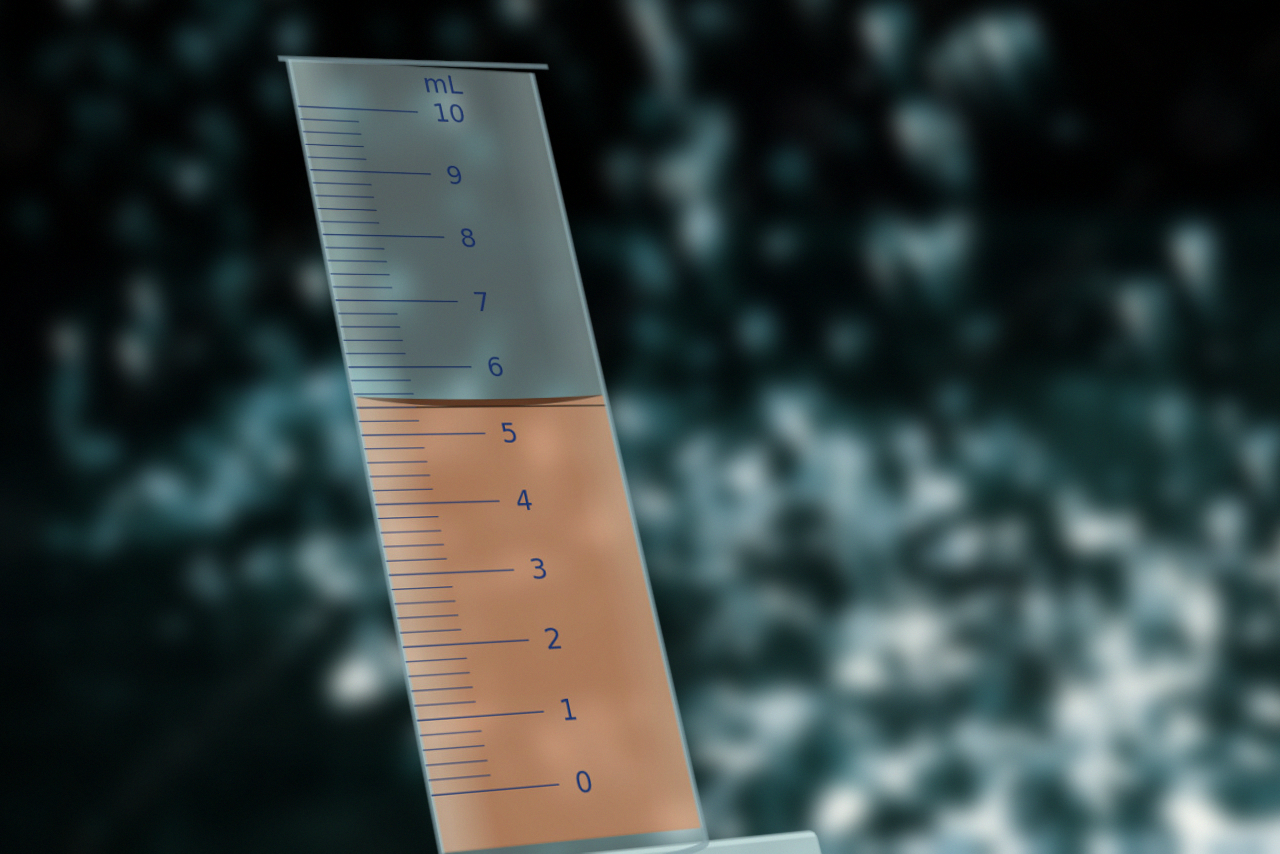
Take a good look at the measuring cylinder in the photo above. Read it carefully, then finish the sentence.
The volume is 5.4 mL
